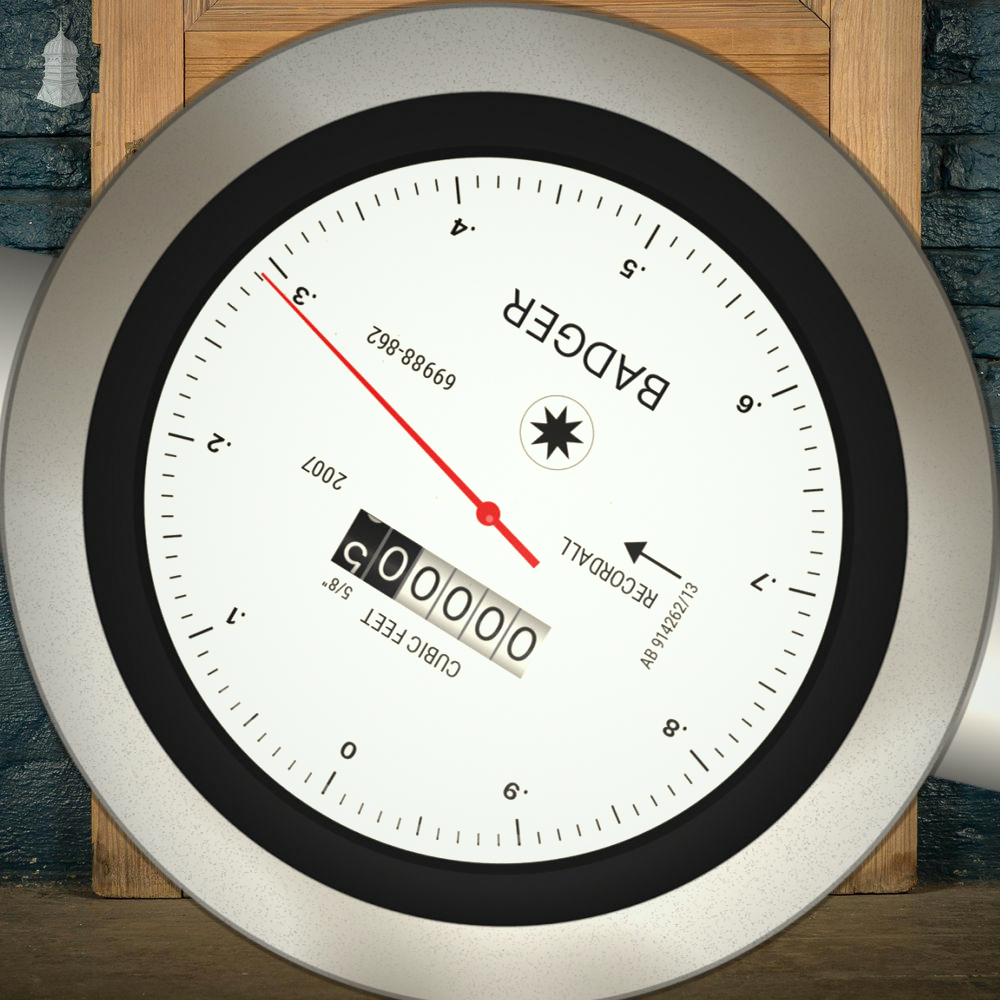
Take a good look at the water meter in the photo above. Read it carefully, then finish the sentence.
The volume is 5.29 ft³
